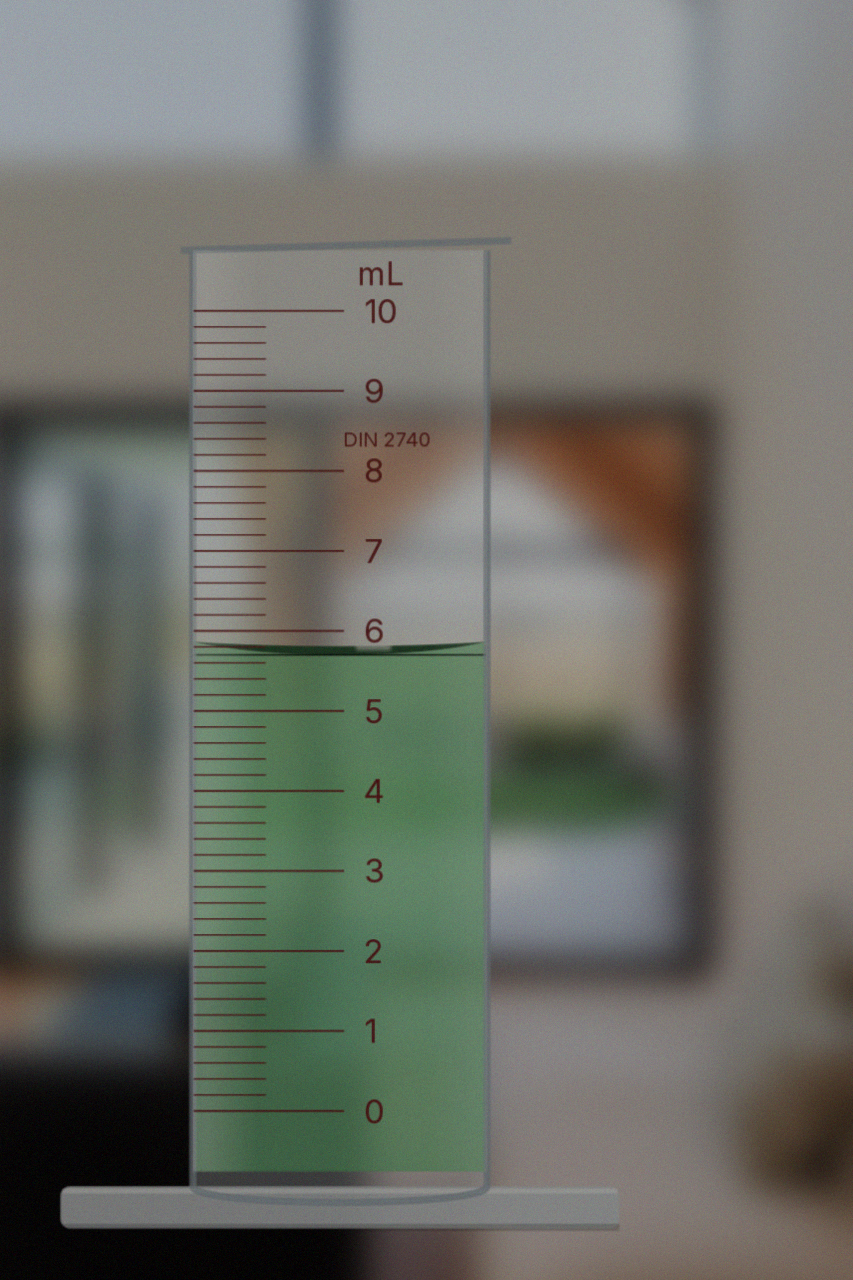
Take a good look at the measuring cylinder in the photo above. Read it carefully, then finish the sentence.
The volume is 5.7 mL
